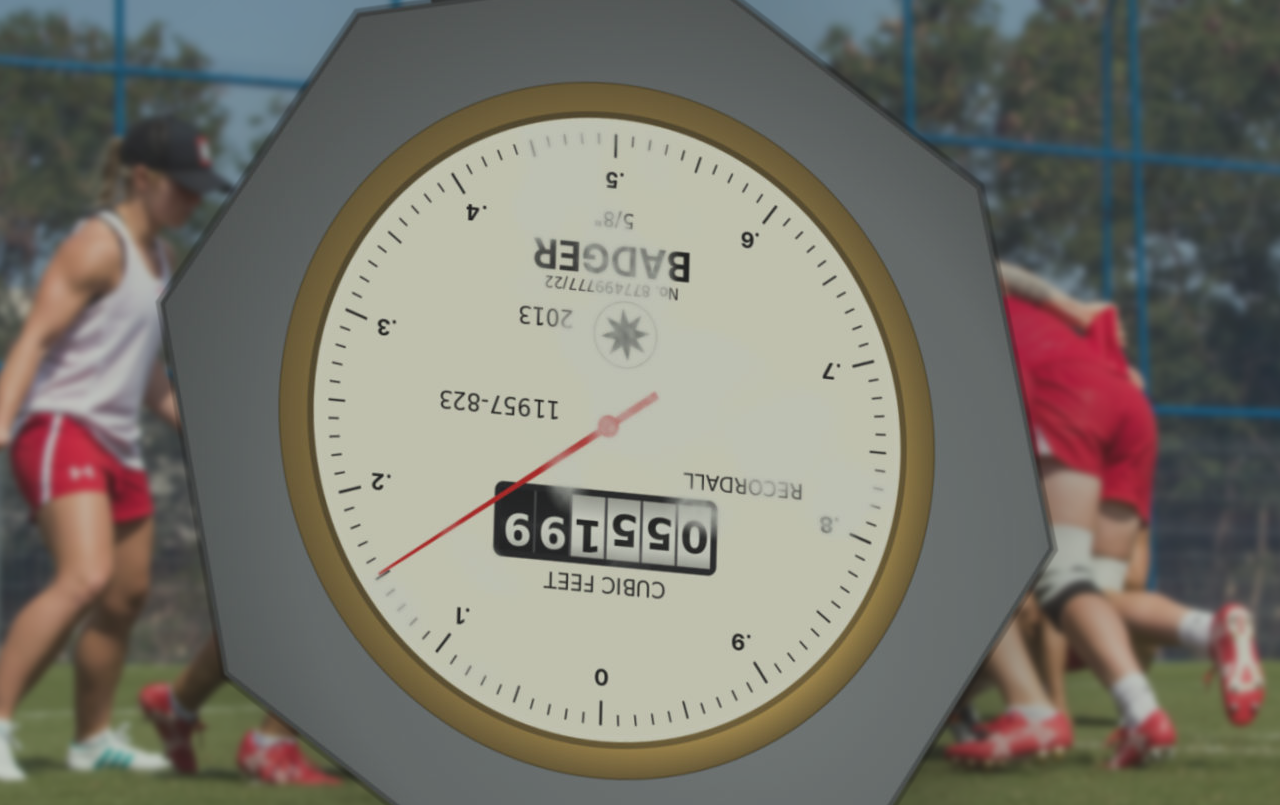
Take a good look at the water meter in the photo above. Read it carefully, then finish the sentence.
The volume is 55199.15 ft³
